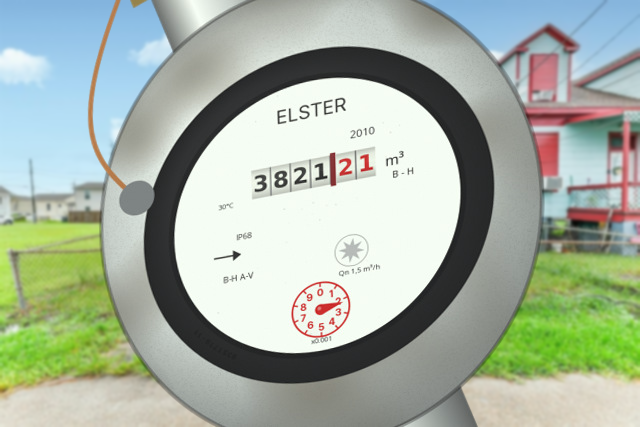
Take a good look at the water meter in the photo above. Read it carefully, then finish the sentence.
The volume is 3821.212 m³
